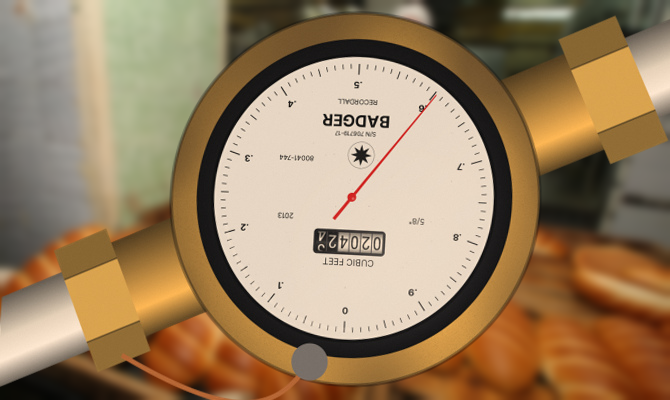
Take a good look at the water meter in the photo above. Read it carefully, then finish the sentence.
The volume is 20423.60 ft³
